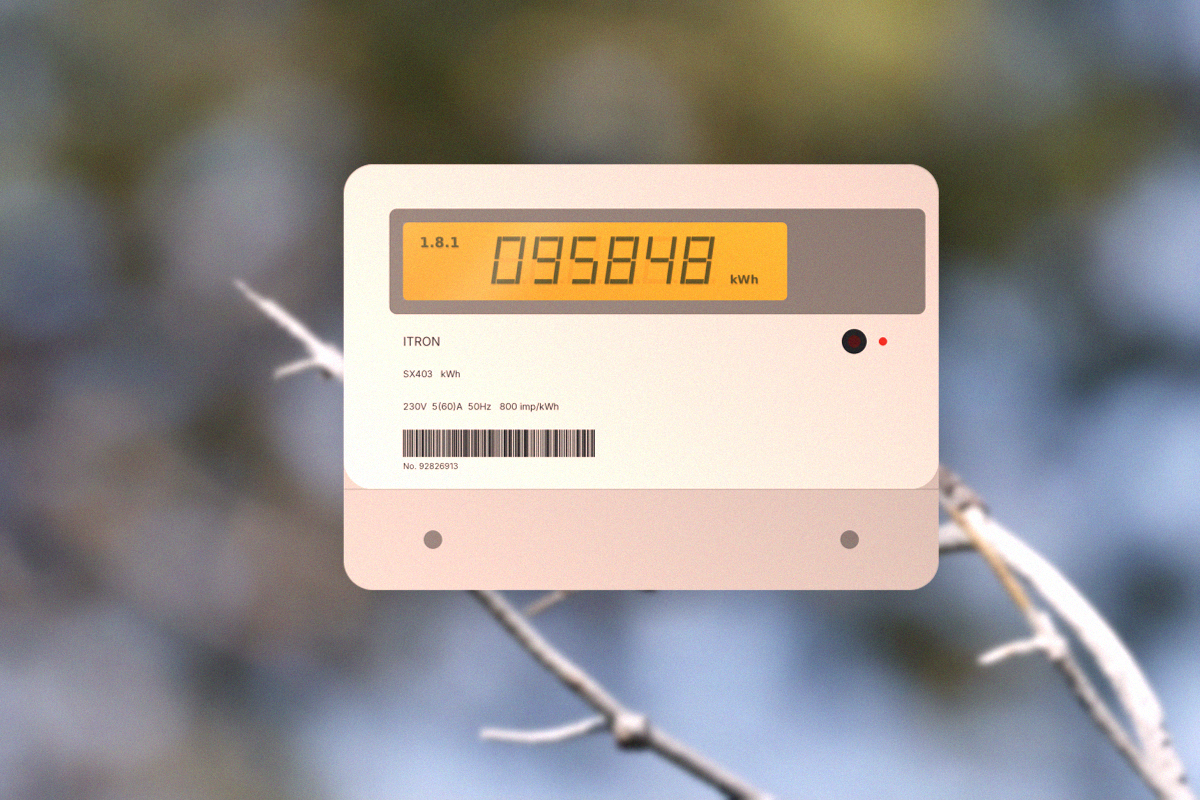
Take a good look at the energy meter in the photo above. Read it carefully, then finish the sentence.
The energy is 95848 kWh
